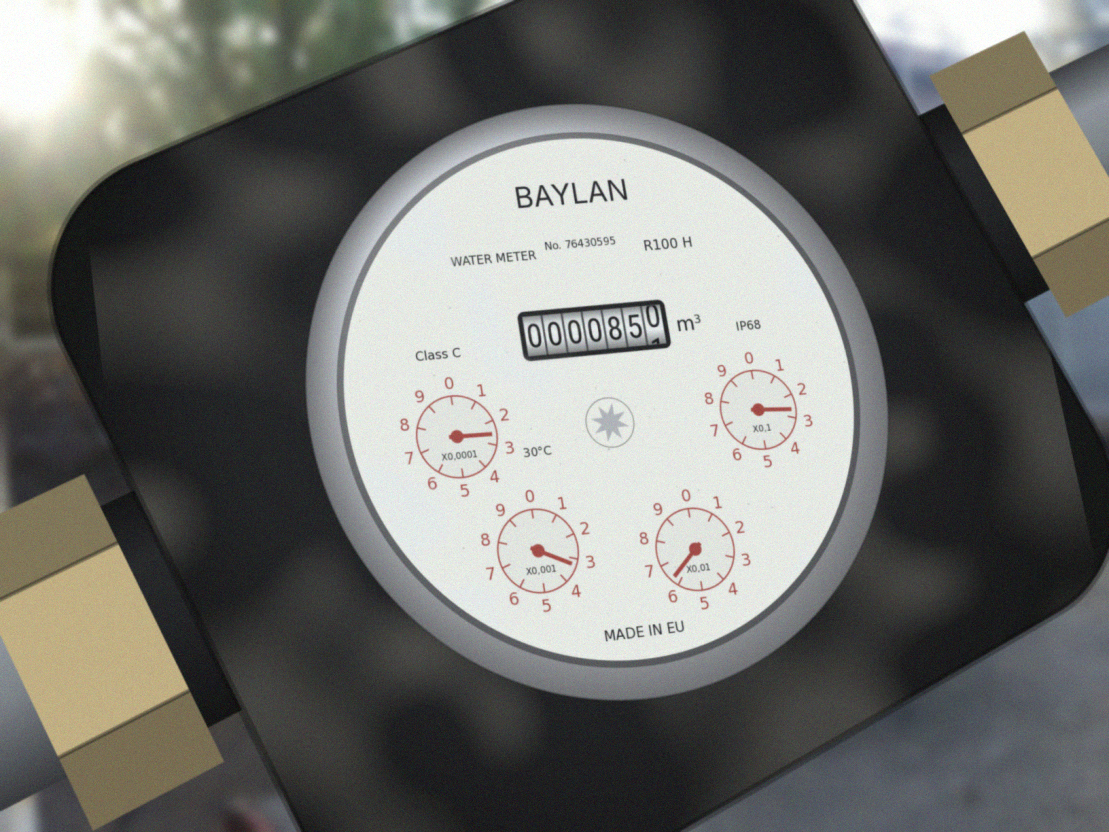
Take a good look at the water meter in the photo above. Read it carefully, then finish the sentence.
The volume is 850.2632 m³
